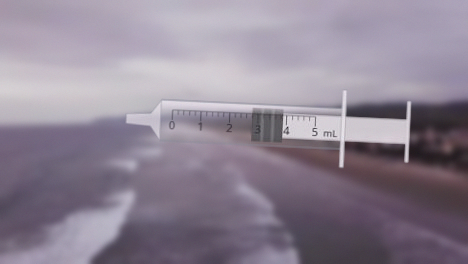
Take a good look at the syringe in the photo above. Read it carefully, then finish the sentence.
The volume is 2.8 mL
